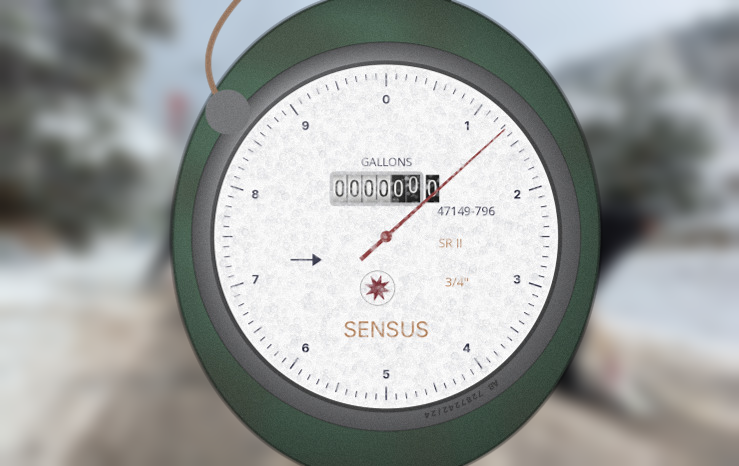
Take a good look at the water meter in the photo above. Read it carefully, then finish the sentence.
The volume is 1.3 gal
